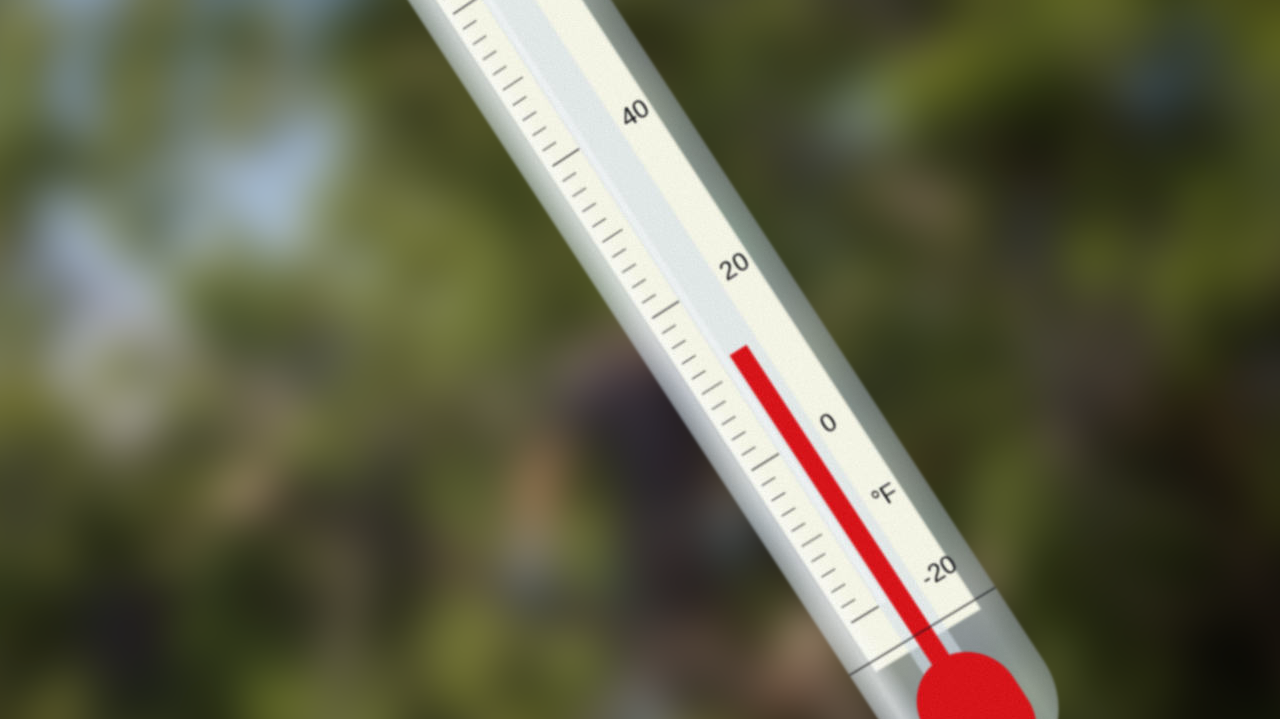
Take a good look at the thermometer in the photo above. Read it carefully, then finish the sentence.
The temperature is 12 °F
